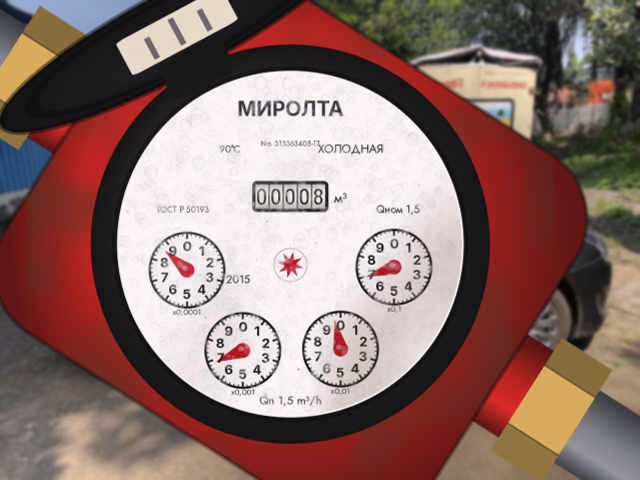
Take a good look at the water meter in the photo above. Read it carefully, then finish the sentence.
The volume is 8.6968 m³
